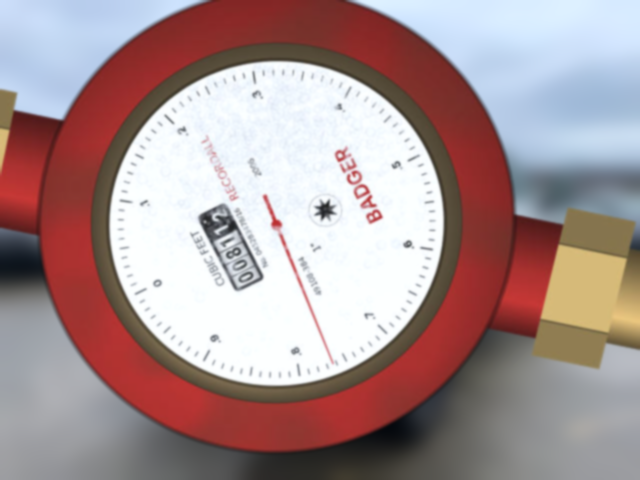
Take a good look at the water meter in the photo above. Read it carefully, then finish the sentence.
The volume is 8111.76 ft³
